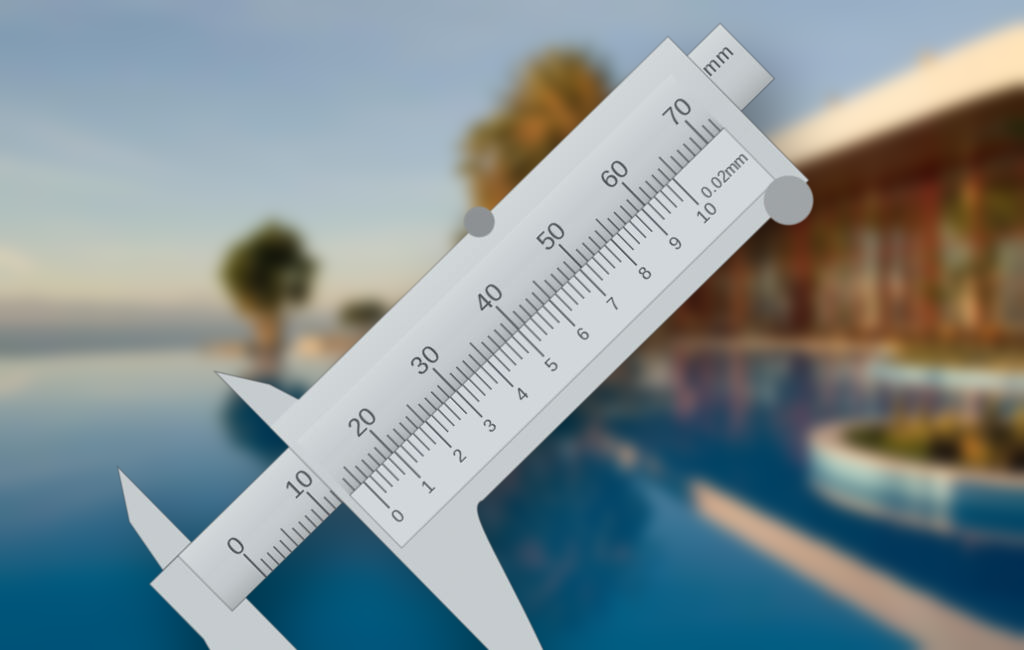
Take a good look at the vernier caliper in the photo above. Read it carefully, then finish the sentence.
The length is 15.4 mm
